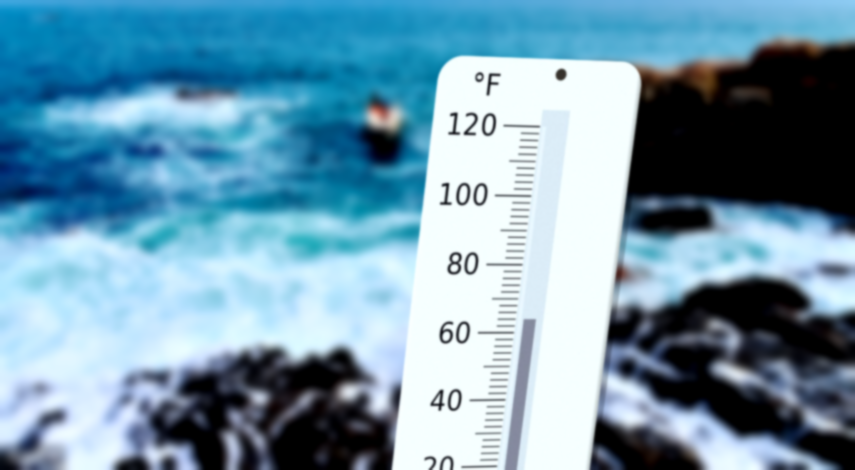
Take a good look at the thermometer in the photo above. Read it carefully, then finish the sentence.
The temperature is 64 °F
